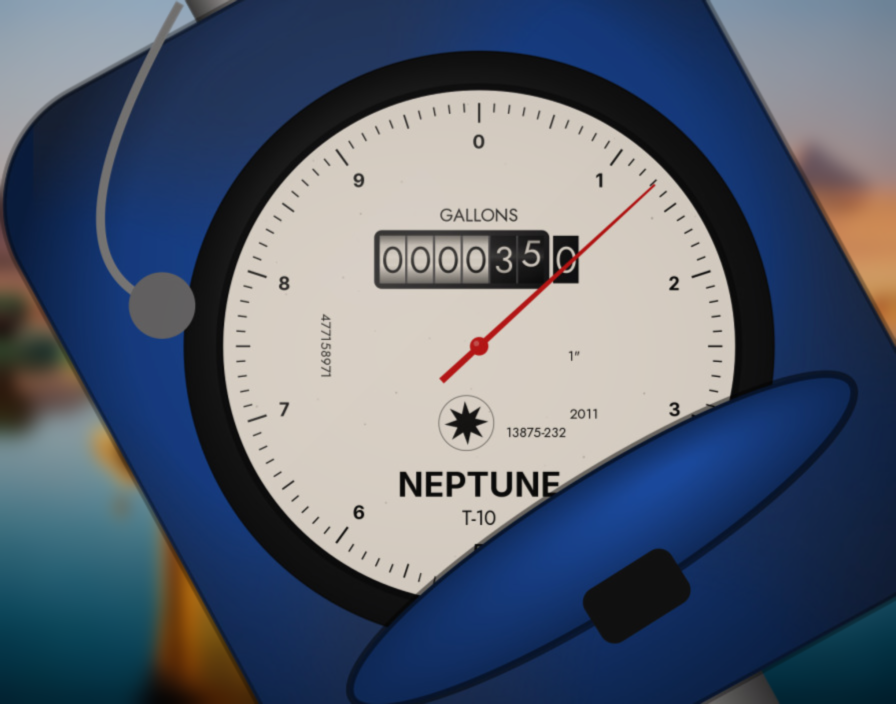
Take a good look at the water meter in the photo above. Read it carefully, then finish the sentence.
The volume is 351.3 gal
